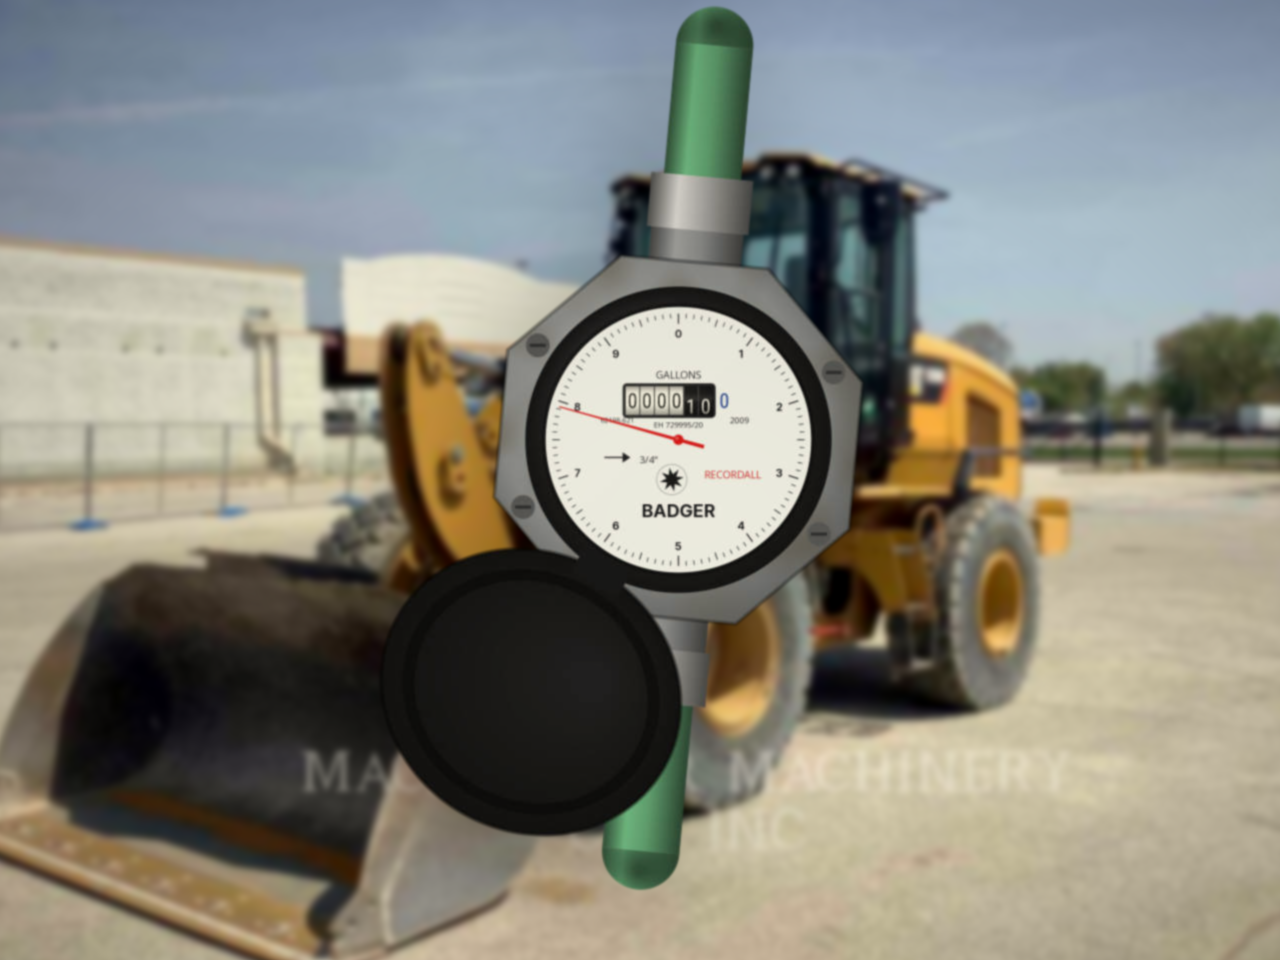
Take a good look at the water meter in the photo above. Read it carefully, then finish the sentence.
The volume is 97.9 gal
